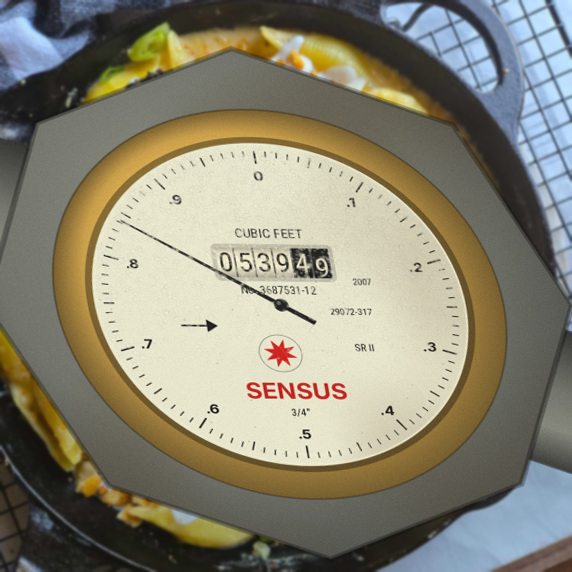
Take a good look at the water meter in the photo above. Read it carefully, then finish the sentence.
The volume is 53948.84 ft³
